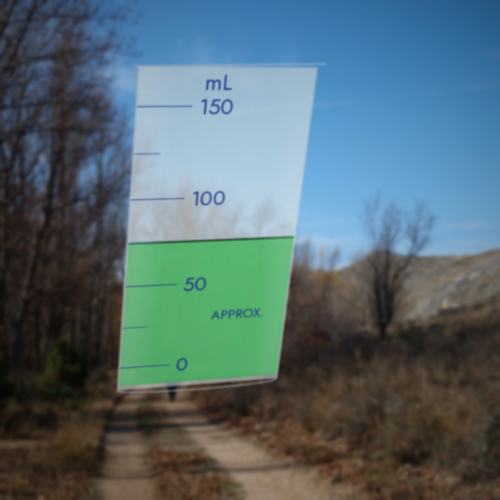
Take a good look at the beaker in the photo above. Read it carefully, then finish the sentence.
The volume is 75 mL
